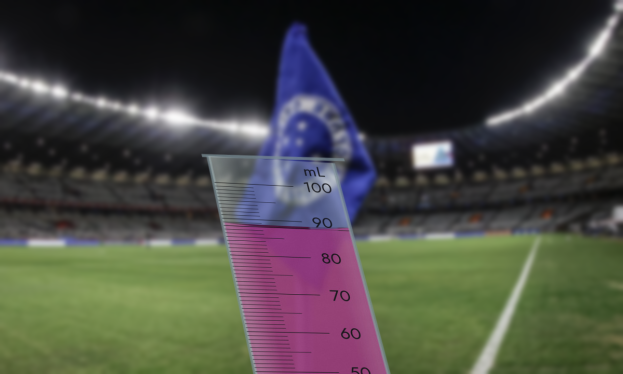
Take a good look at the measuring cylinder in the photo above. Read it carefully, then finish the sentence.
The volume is 88 mL
